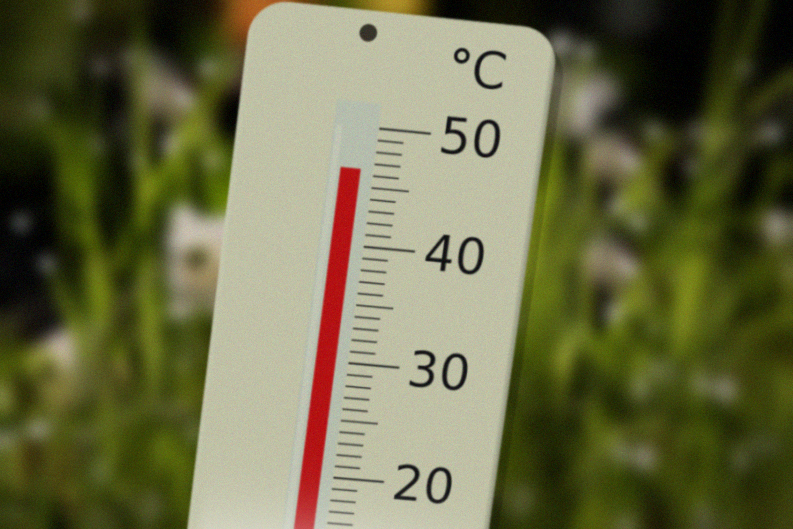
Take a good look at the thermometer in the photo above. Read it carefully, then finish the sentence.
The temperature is 46.5 °C
